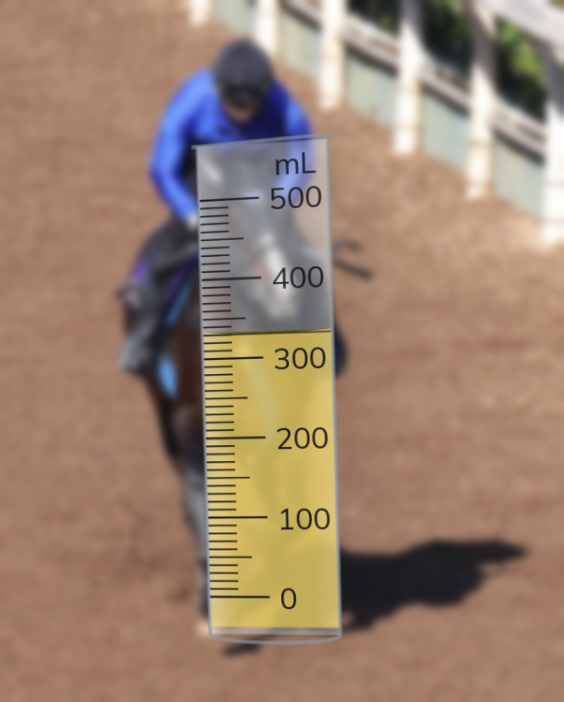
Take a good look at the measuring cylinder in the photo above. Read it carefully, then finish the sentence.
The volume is 330 mL
